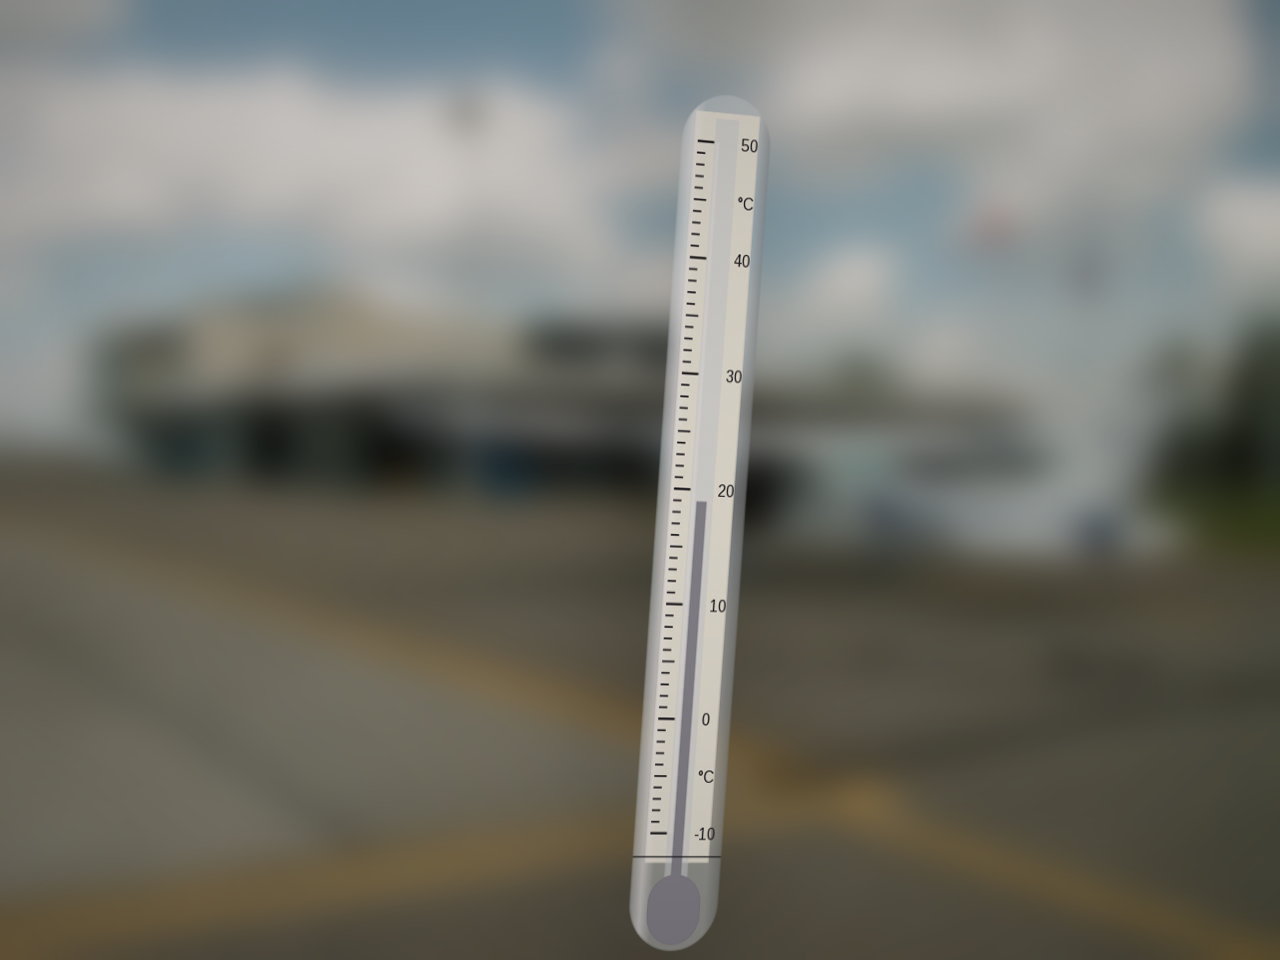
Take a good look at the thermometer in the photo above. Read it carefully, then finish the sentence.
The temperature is 19 °C
